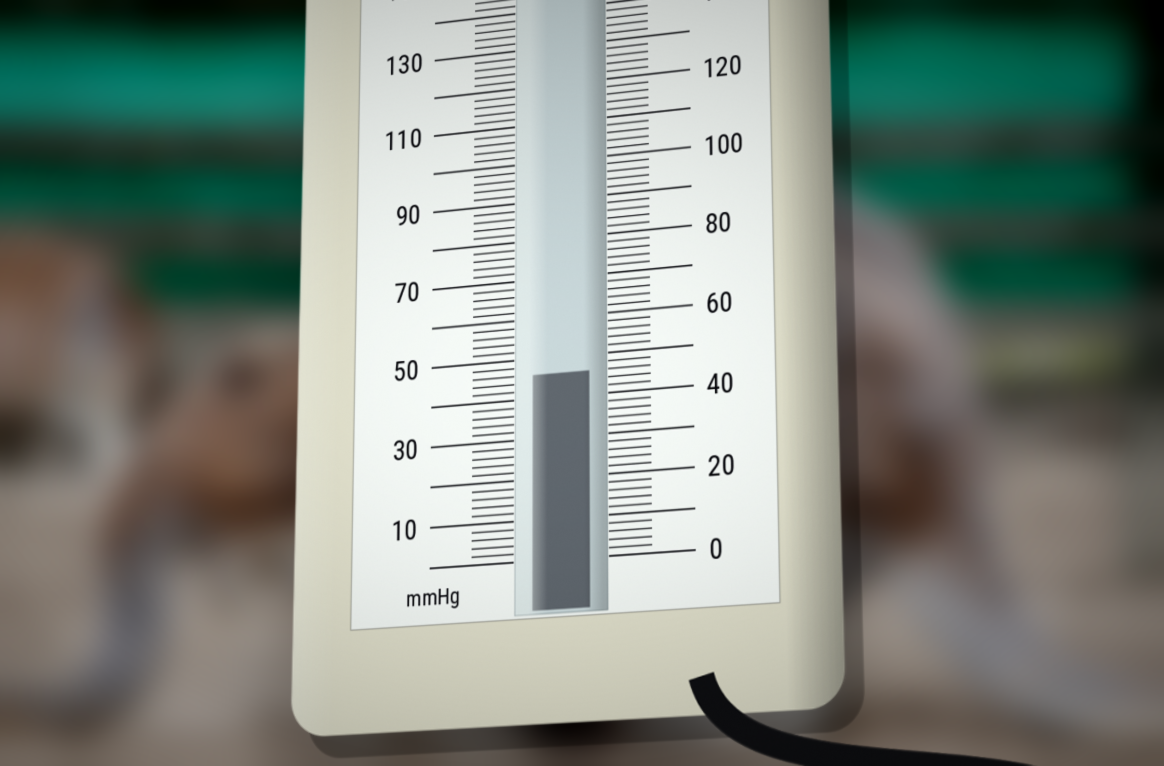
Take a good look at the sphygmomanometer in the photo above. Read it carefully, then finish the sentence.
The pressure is 46 mmHg
